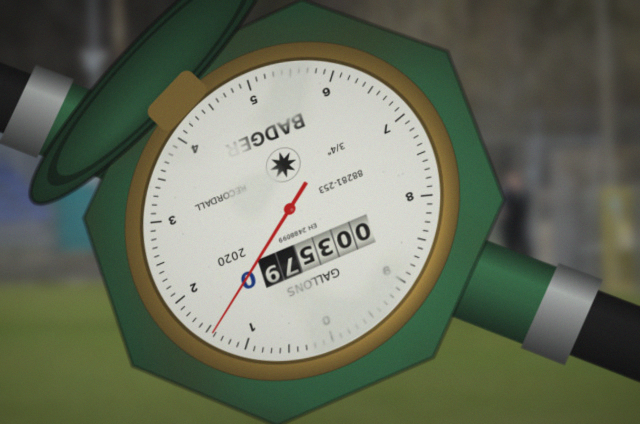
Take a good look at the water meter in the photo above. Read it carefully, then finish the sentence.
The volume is 35791.4 gal
